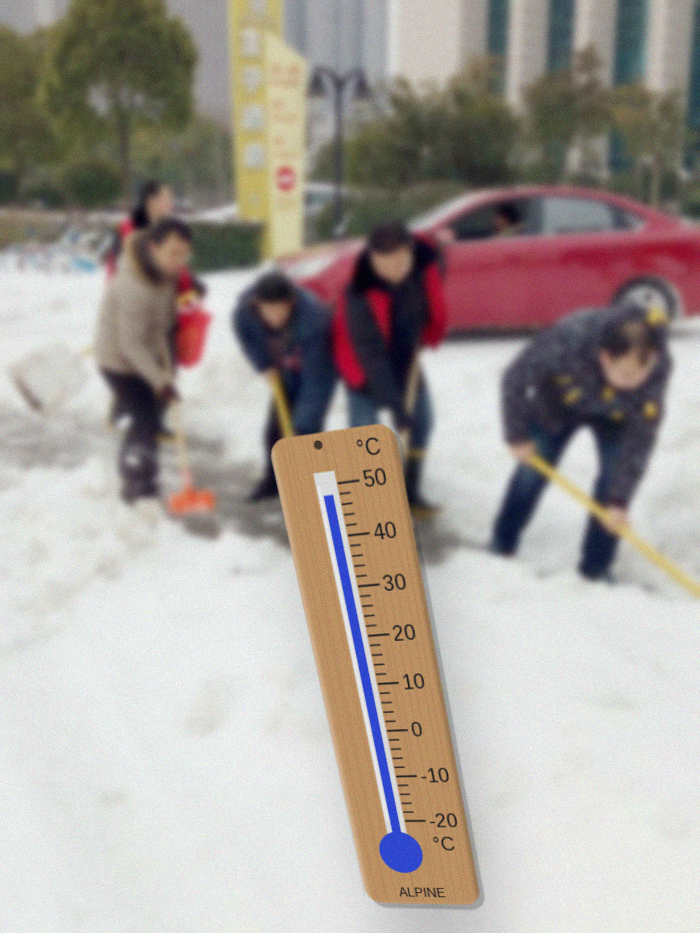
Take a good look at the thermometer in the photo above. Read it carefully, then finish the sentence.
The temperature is 48 °C
